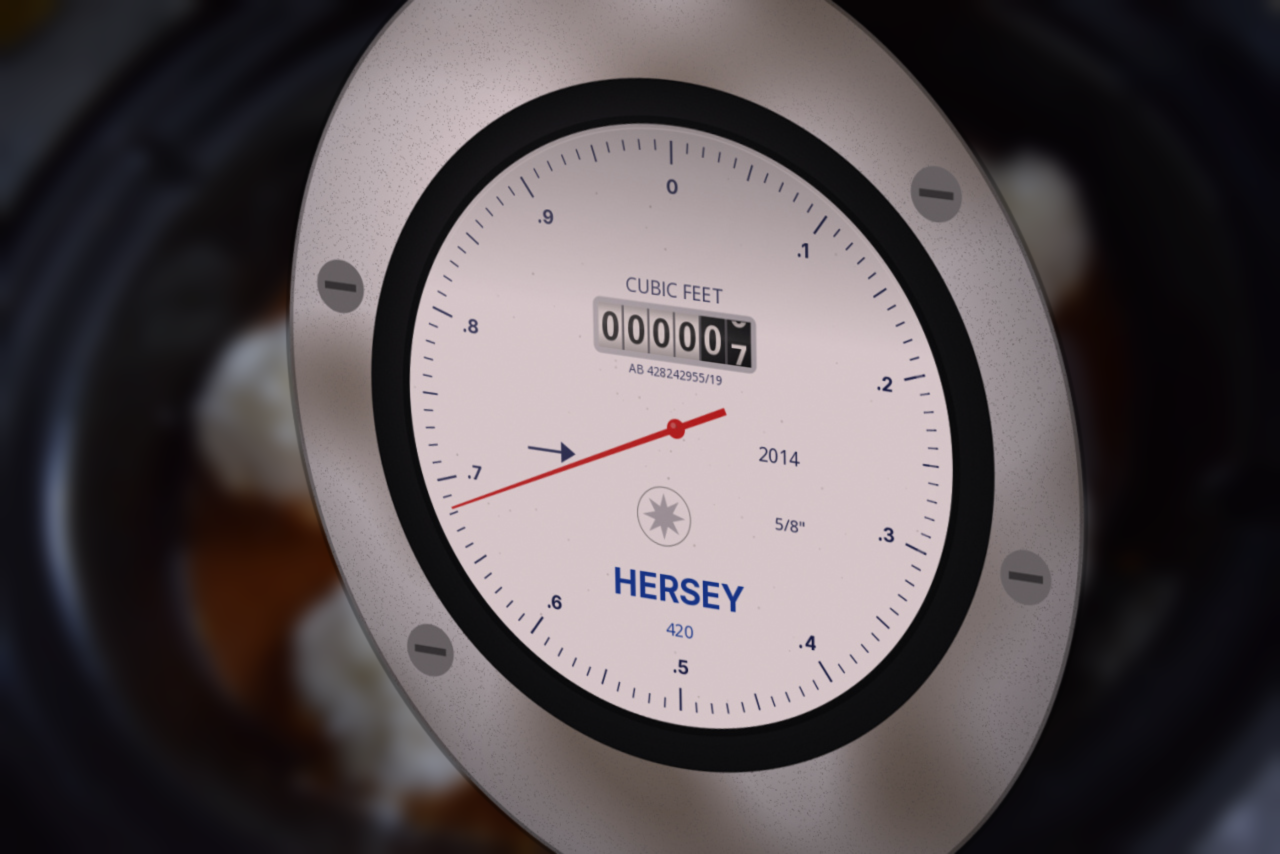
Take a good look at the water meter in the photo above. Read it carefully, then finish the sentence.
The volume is 6.68 ft³
